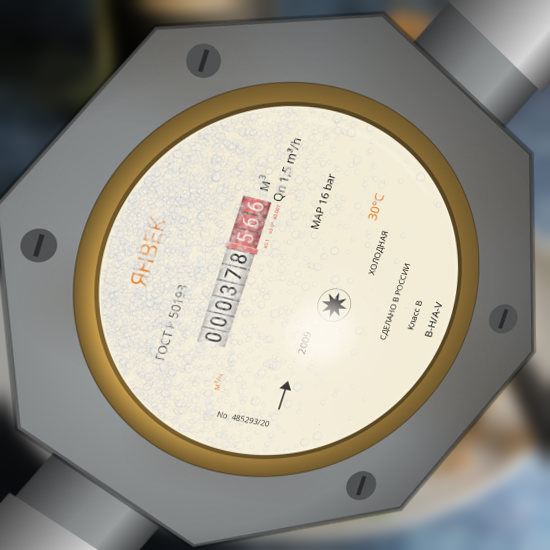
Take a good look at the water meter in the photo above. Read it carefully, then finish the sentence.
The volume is 378.566 m³
